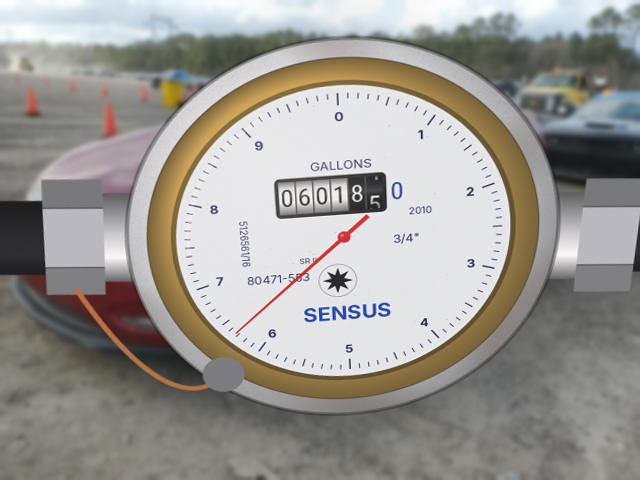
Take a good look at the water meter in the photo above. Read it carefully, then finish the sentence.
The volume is 601846.3 gal
